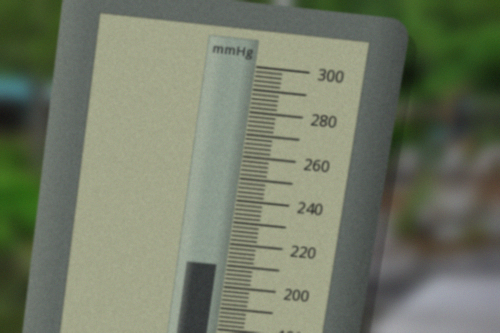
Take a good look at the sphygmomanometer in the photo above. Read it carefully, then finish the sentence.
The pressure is 210 mmHg
